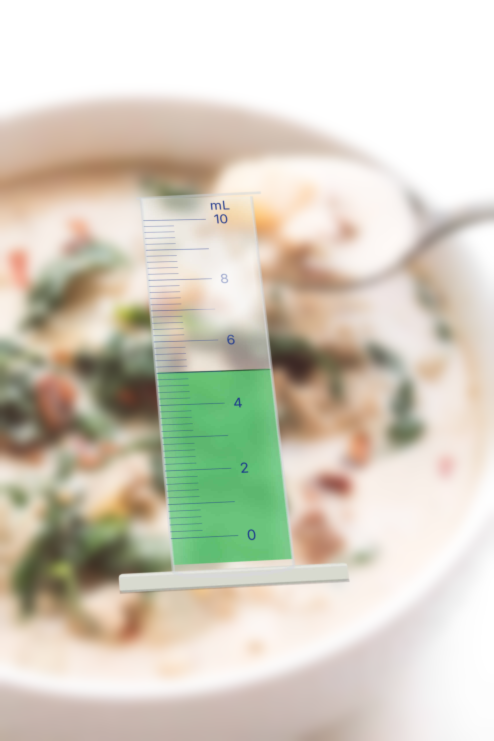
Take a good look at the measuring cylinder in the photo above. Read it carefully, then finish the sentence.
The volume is 5 mL
